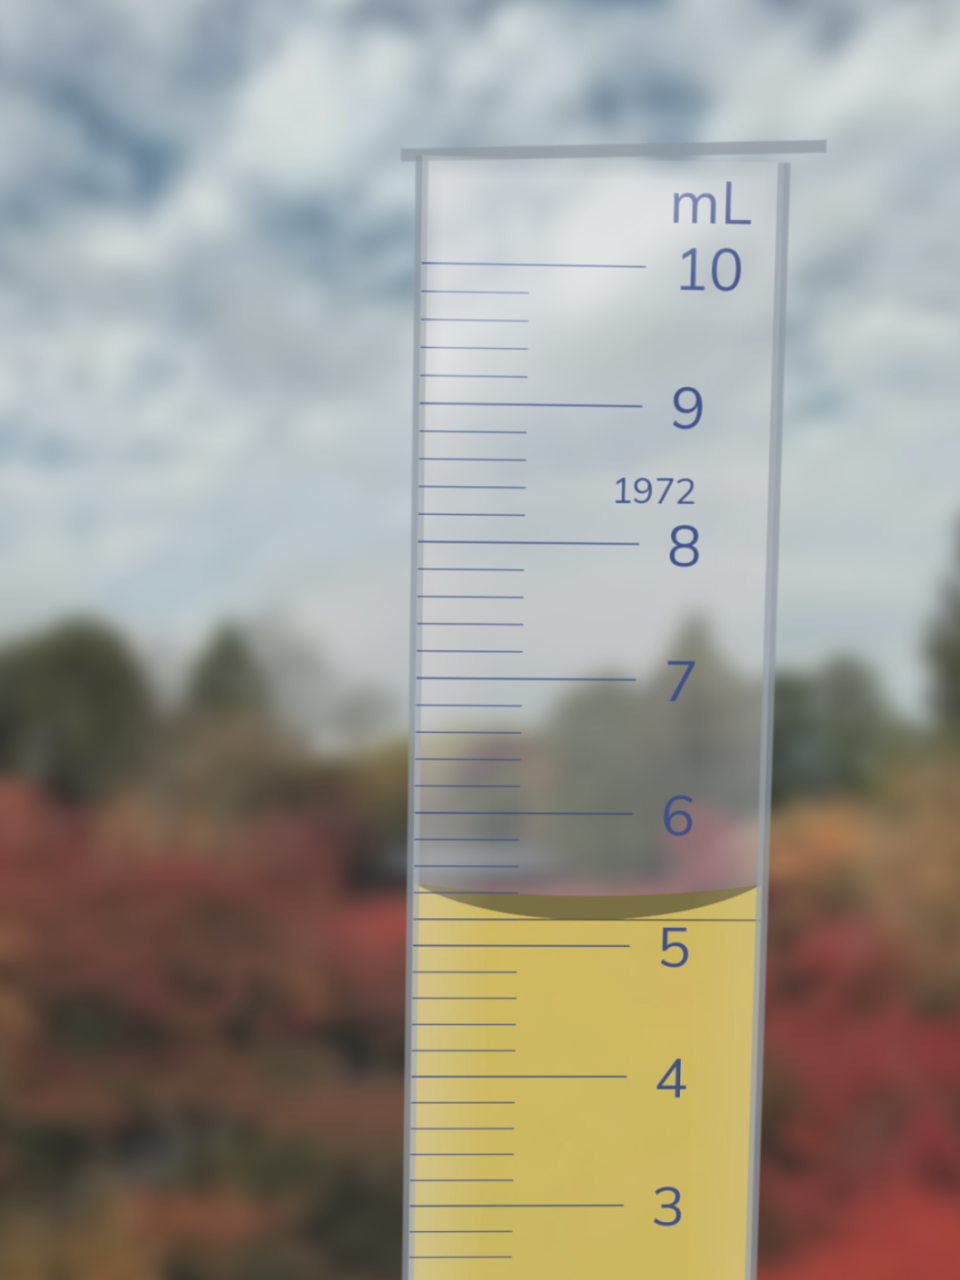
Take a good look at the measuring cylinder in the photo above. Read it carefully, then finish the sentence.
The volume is 5.2 mL
